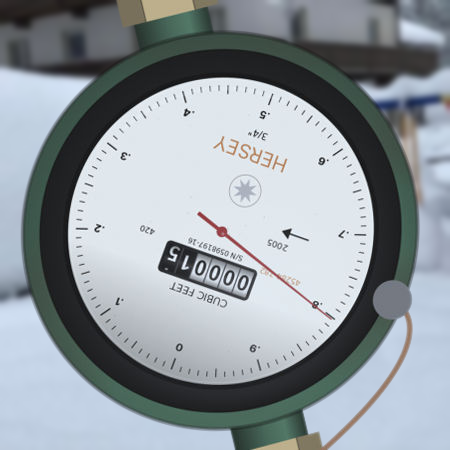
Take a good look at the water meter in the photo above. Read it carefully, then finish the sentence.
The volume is 14.80 ft³
